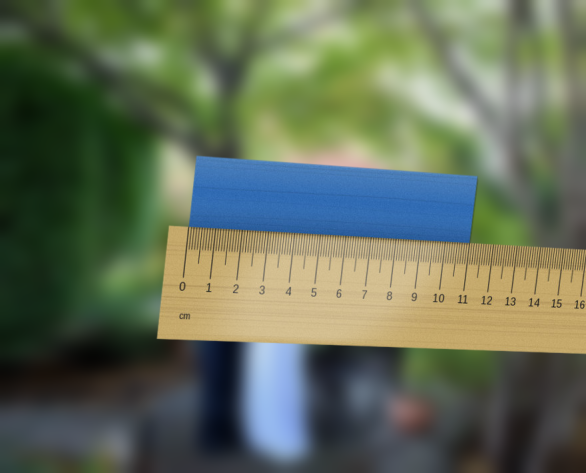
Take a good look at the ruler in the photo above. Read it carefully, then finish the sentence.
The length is 11 cm
